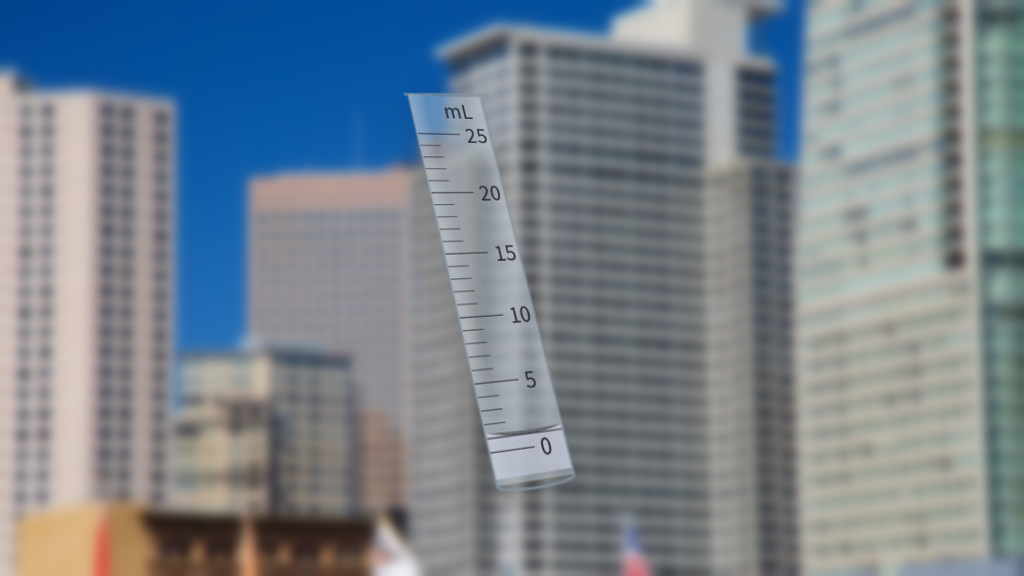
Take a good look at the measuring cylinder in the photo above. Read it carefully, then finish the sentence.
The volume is 1 mL
